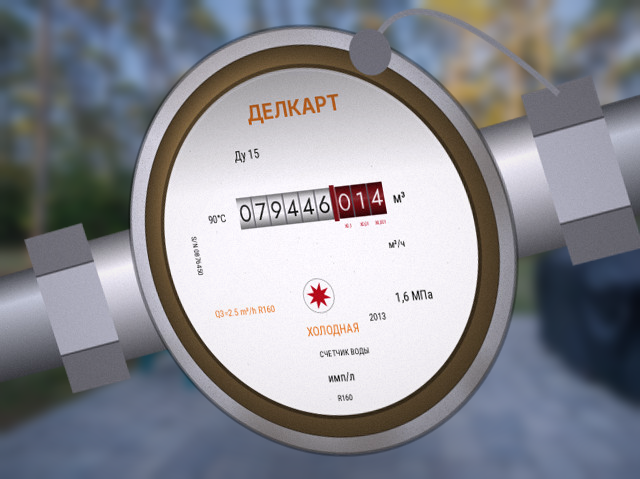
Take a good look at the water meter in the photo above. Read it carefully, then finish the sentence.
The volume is 79446.014 m³
